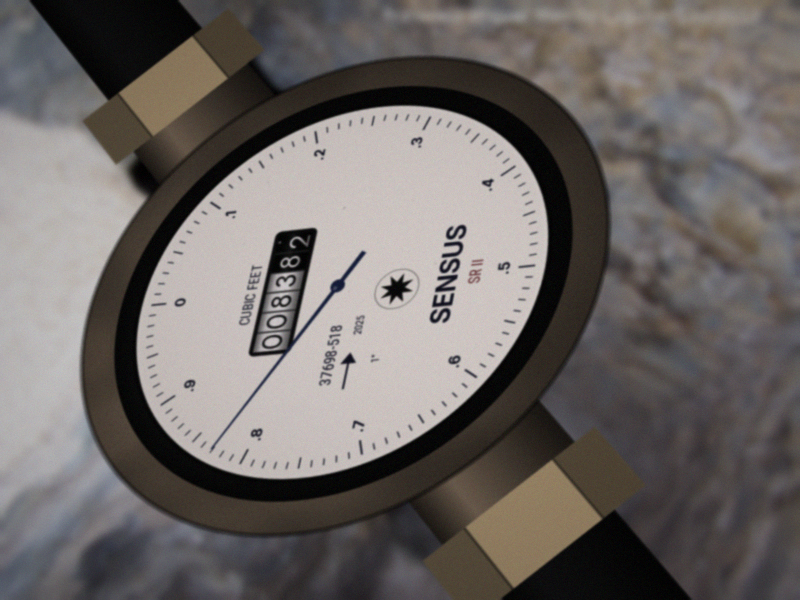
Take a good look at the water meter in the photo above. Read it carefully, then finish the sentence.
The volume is 8381.83 ft³
